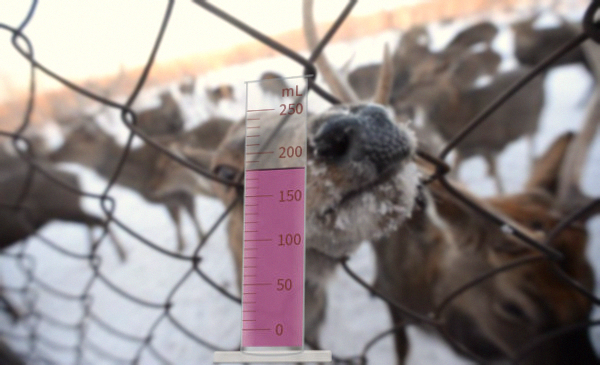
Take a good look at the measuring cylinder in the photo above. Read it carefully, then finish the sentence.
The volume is 180 mL
